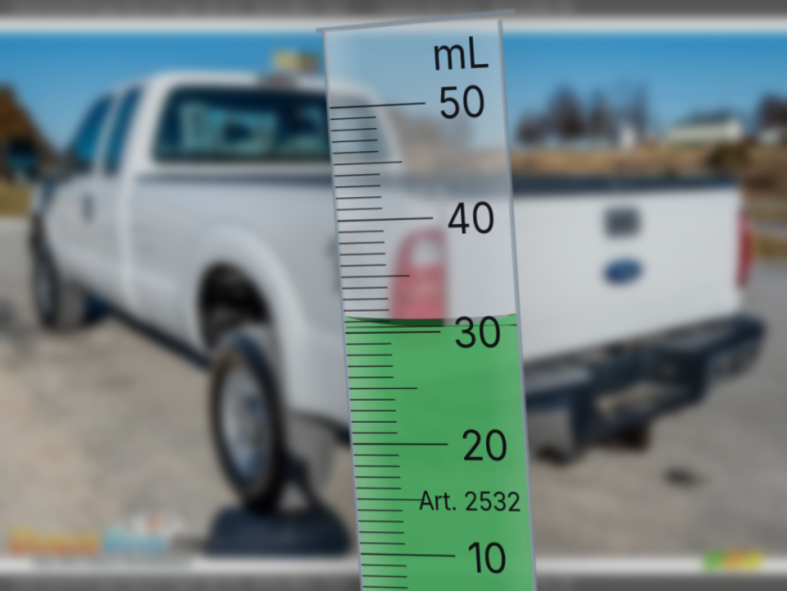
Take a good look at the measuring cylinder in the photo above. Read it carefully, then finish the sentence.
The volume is 30.5 mL
